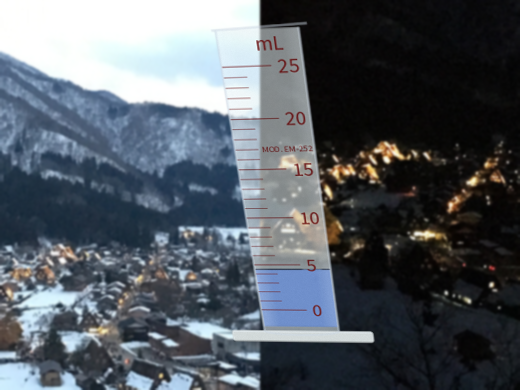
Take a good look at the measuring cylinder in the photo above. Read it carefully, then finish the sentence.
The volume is 4.5 mL
